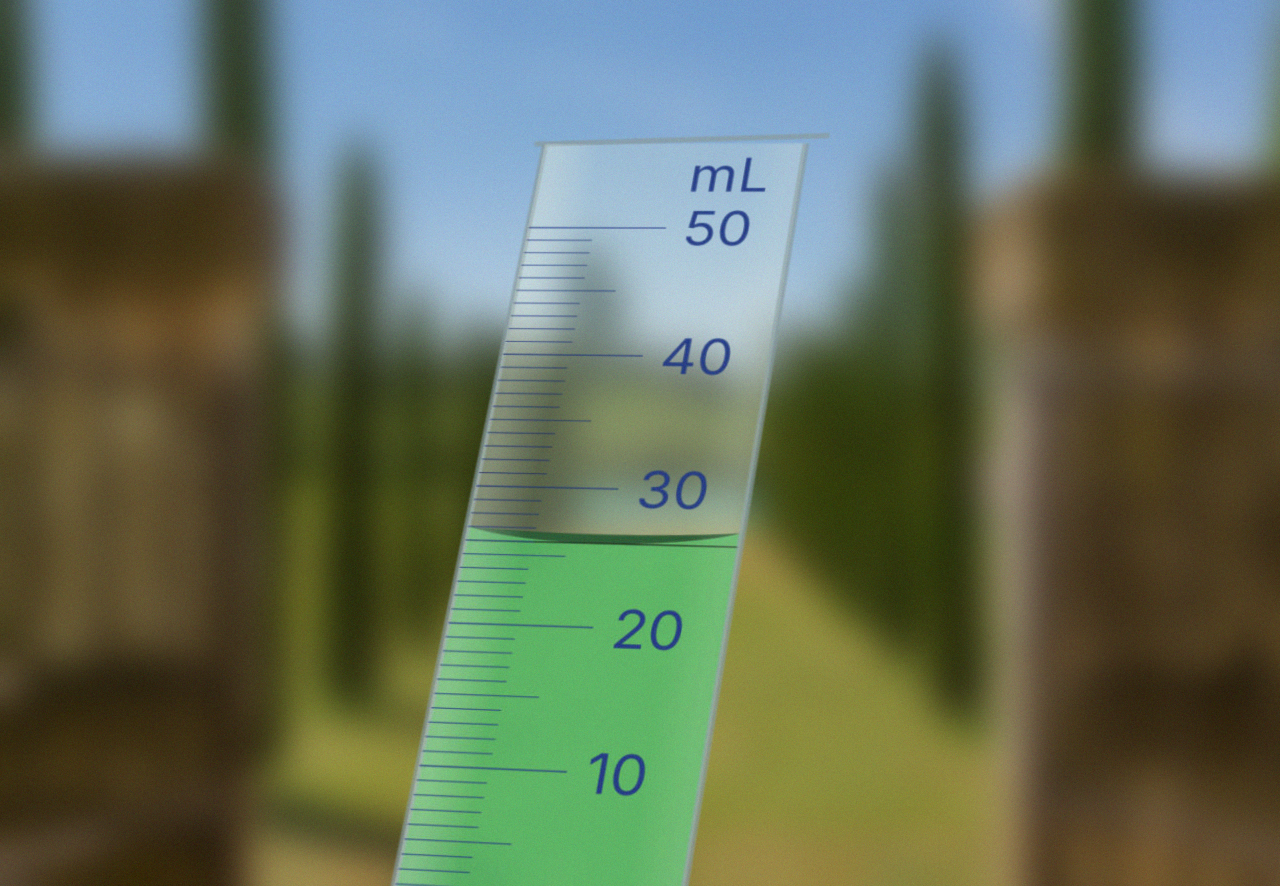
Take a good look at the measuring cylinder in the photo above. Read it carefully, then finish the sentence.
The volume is 26 mL
